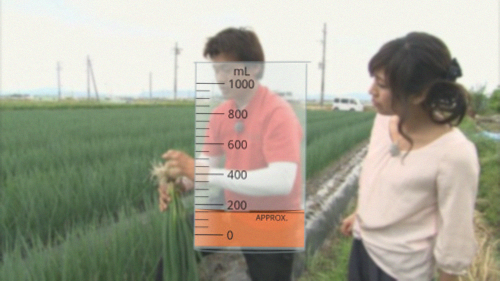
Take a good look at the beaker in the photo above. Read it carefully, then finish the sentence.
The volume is 150 mL
